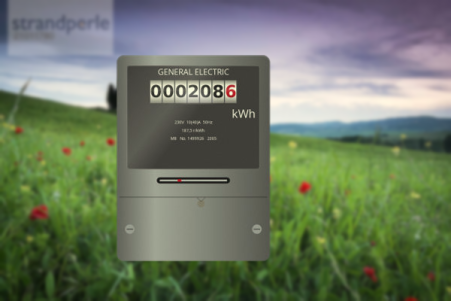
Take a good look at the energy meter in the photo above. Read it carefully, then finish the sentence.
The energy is 208.6 kWh
